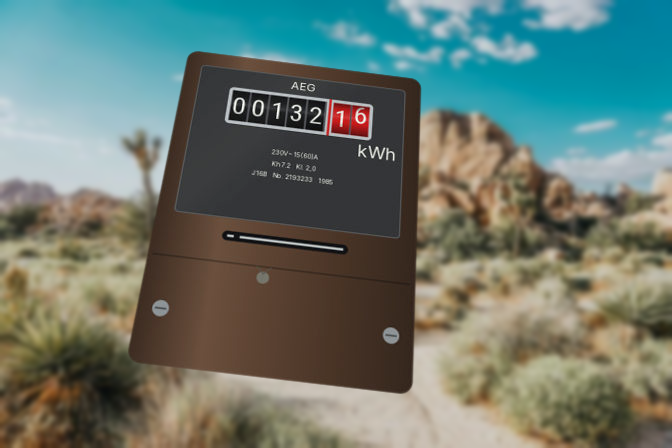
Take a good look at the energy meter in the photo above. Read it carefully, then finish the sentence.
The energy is 132.16 kWh
